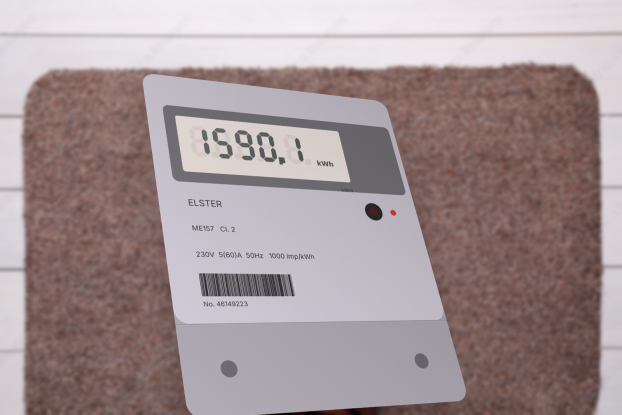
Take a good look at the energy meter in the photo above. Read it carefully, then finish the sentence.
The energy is 1590.1 kWh
